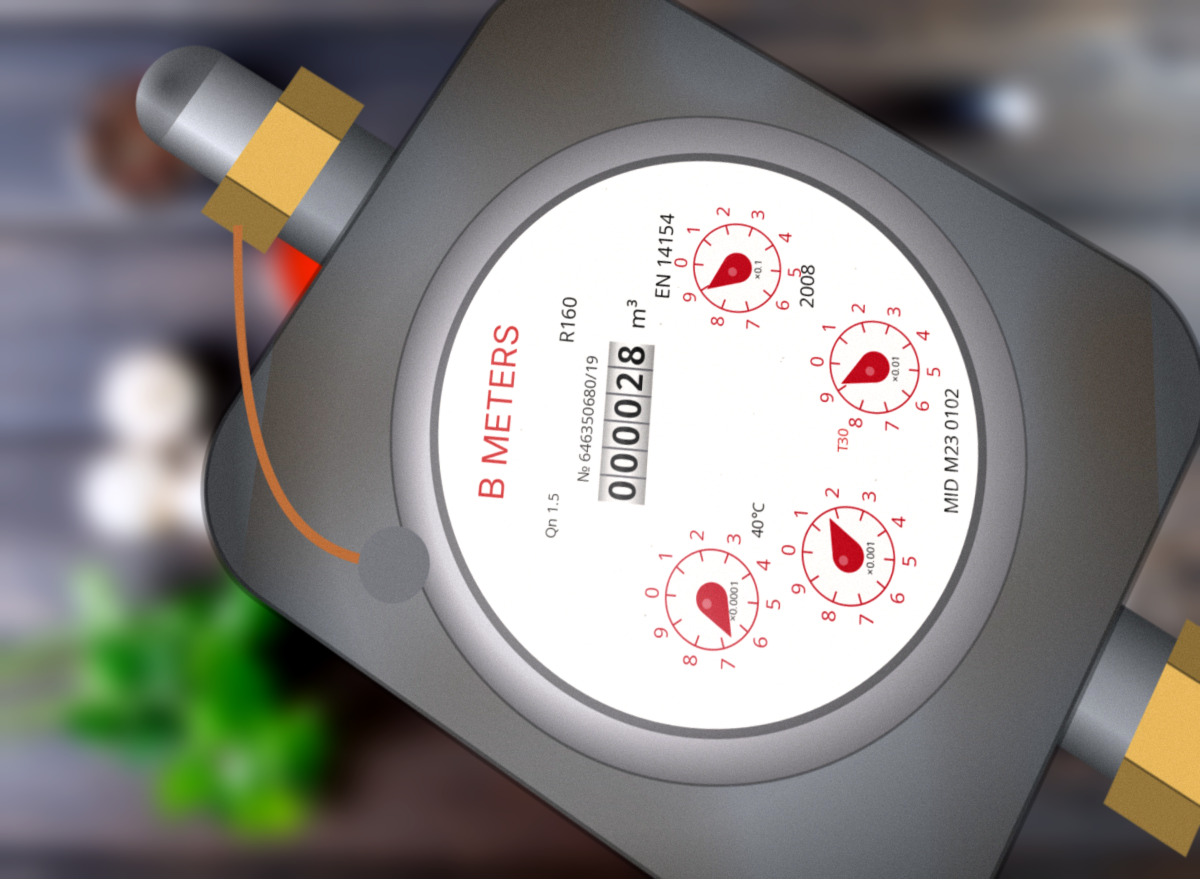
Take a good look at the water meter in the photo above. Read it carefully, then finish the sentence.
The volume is 28.8916 m³
